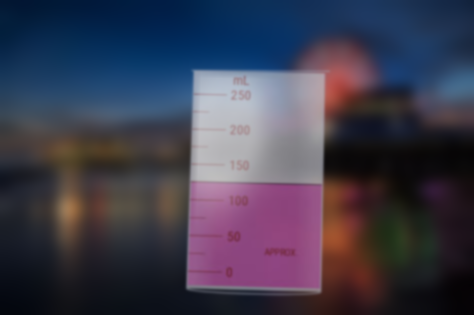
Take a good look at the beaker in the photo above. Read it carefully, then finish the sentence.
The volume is 125 mL
